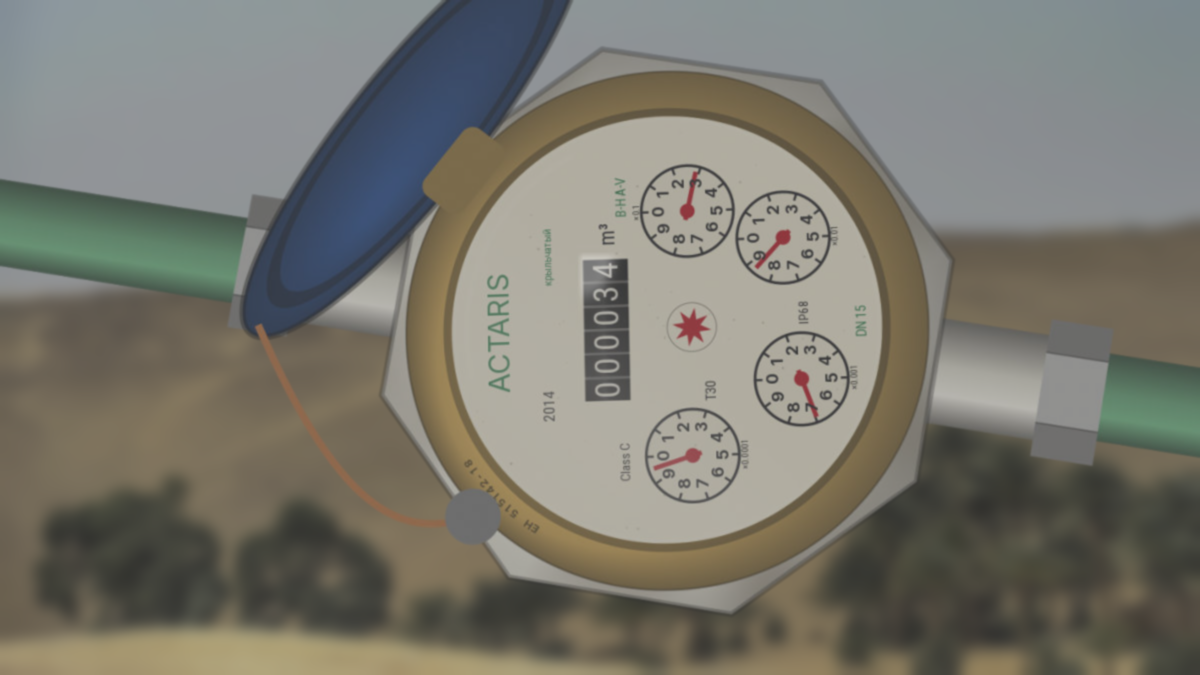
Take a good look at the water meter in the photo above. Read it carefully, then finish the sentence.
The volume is 34.2869 m³
